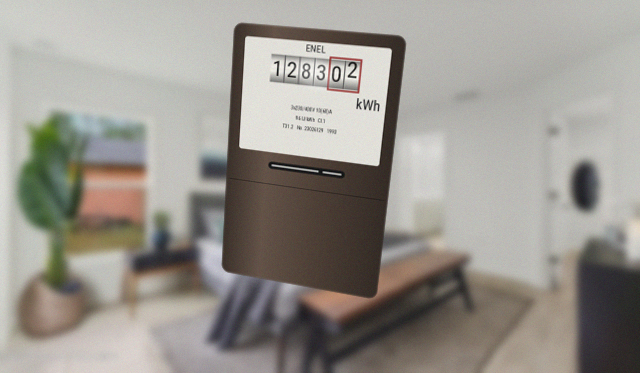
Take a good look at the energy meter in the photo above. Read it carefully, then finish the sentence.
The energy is 1283.02 kWh
